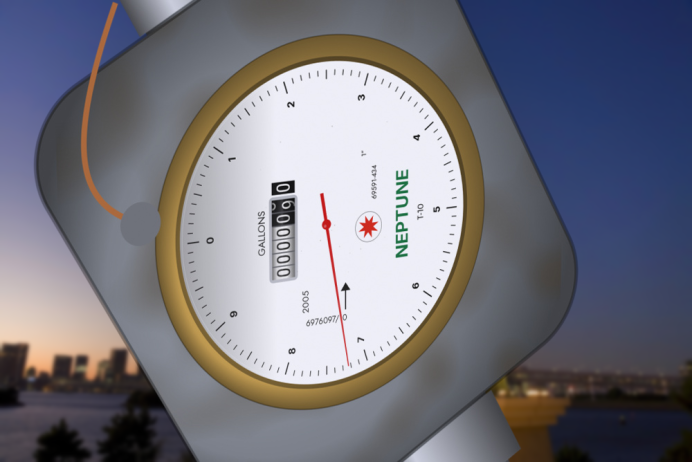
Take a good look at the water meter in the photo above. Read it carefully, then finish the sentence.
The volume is 87.2 gal
